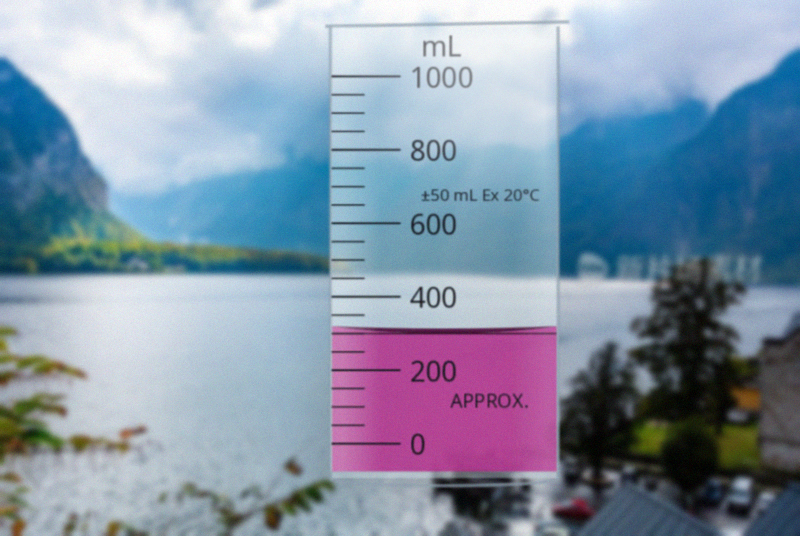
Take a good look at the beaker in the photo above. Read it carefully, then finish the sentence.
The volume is 300 mL
